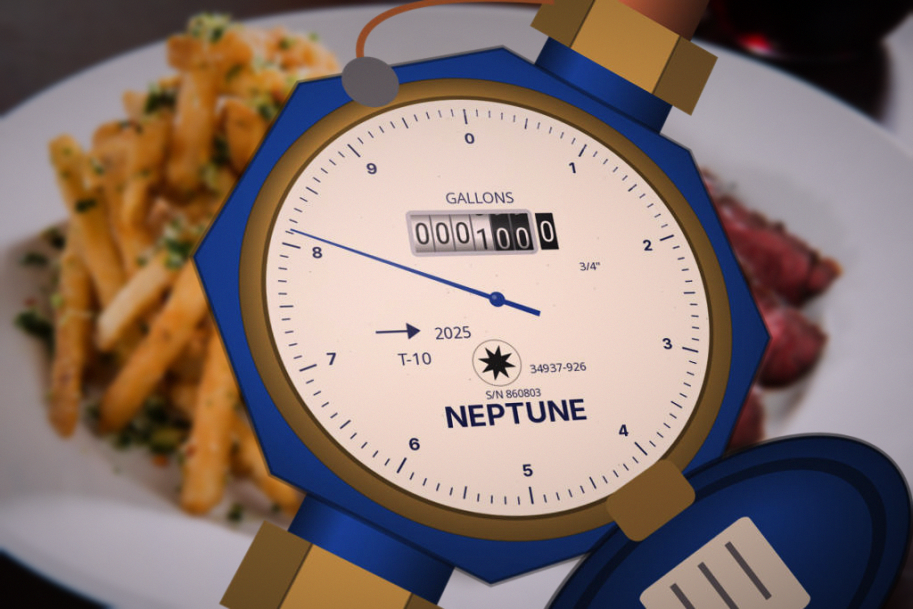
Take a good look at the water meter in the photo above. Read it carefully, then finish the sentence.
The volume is 998.1 gal
